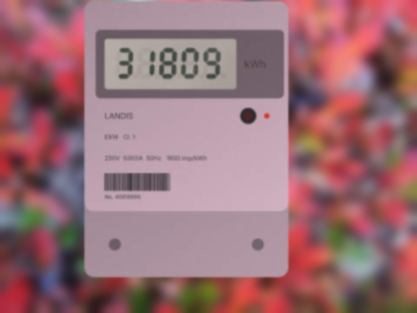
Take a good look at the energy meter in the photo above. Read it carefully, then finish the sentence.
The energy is 31809 kWh
